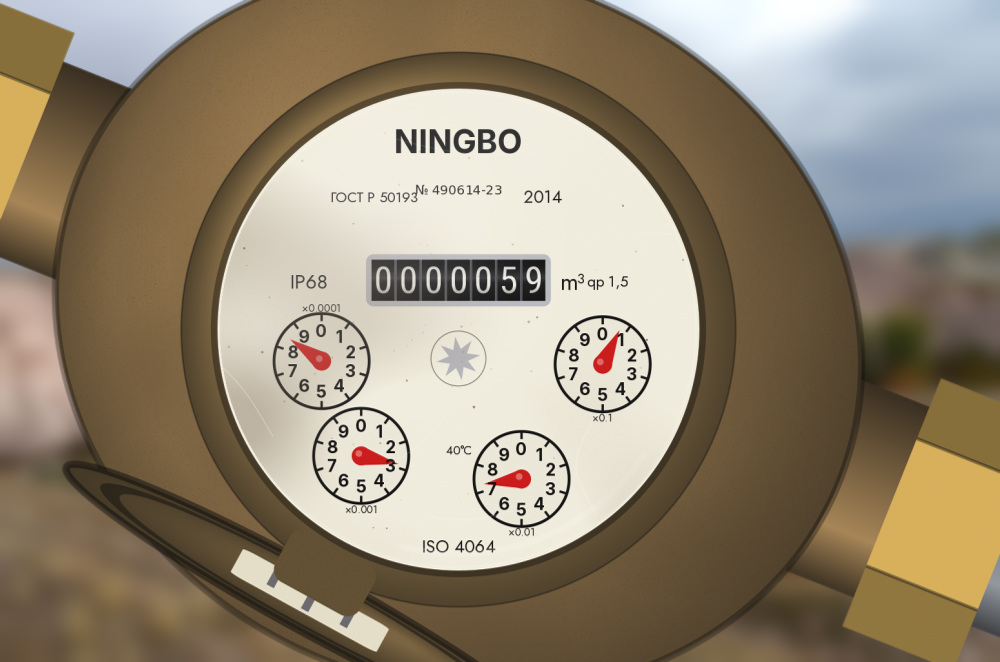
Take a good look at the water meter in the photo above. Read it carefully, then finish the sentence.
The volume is 59.0728 m³
